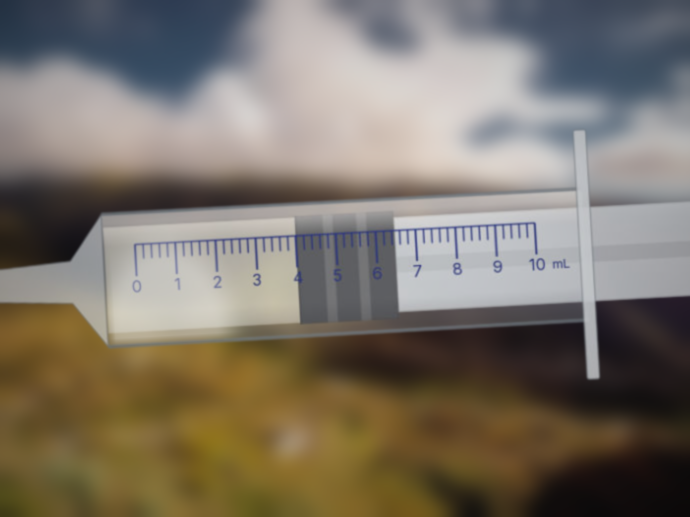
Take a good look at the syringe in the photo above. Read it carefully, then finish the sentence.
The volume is 4 mL
